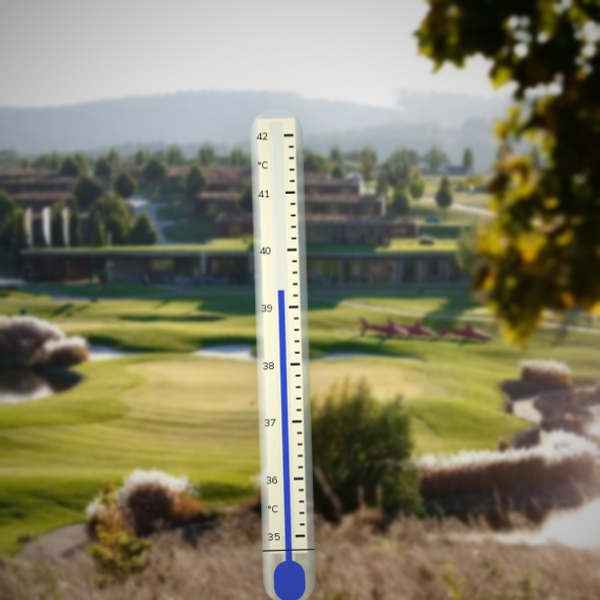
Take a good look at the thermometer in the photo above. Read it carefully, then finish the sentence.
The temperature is 39.3 °C
